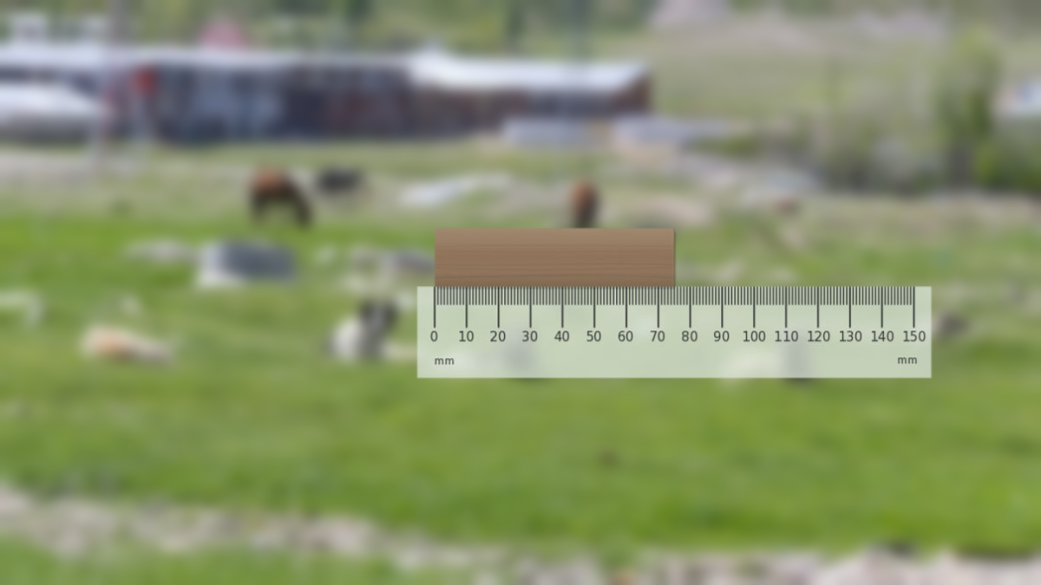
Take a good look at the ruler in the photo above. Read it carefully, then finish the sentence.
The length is 75 mm
